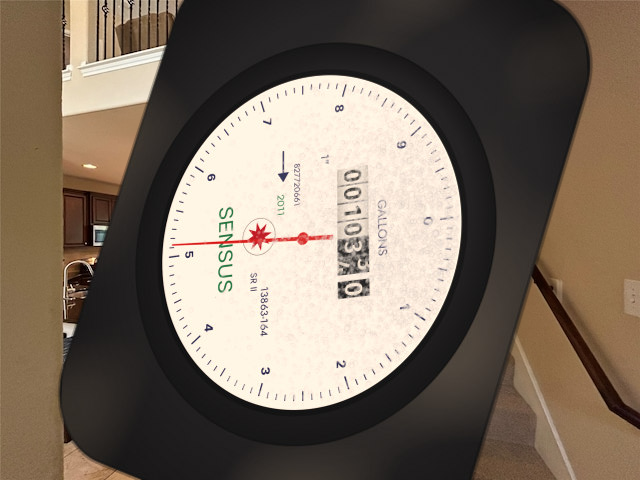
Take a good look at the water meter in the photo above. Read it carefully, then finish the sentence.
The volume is 10335.1 gal
